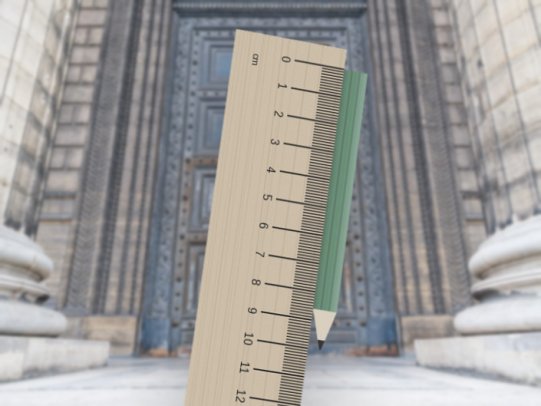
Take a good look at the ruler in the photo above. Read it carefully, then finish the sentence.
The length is 10 cm
